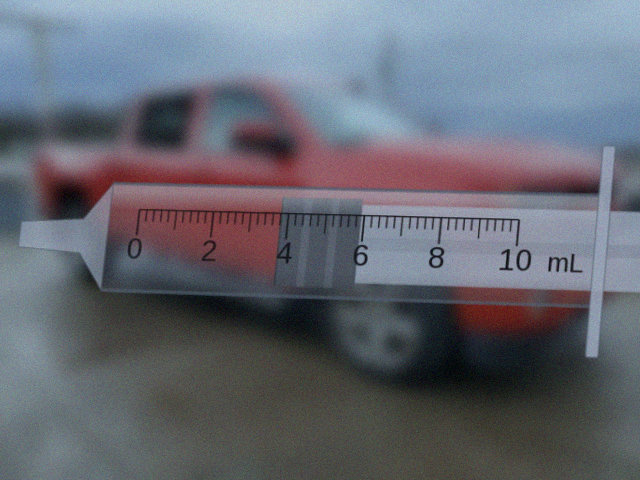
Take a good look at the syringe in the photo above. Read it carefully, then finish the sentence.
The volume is 3.8 mL
